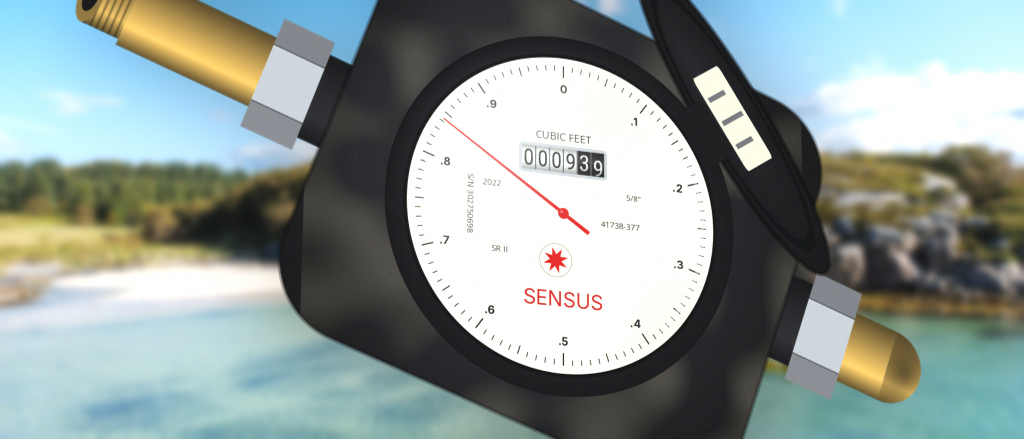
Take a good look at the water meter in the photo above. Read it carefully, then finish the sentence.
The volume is 938.84 ft³
